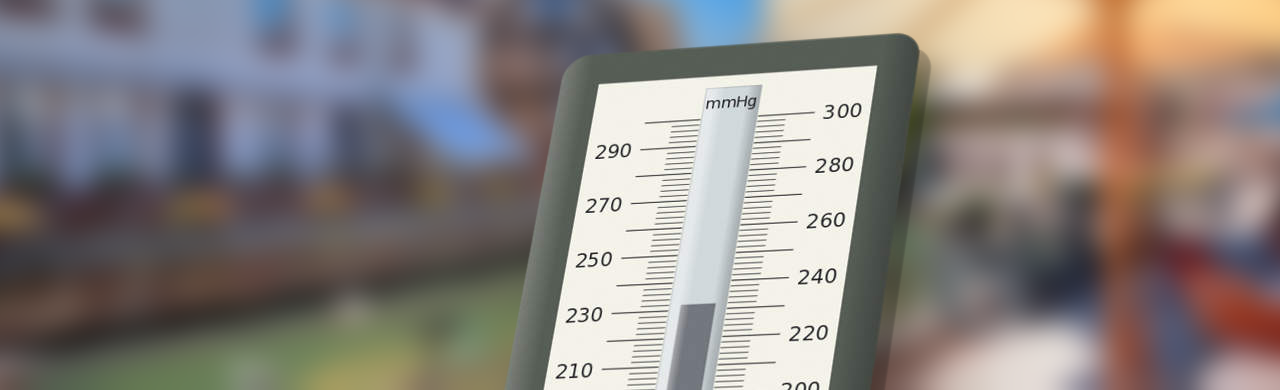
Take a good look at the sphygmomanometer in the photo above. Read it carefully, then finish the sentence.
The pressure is 232 mmHg
